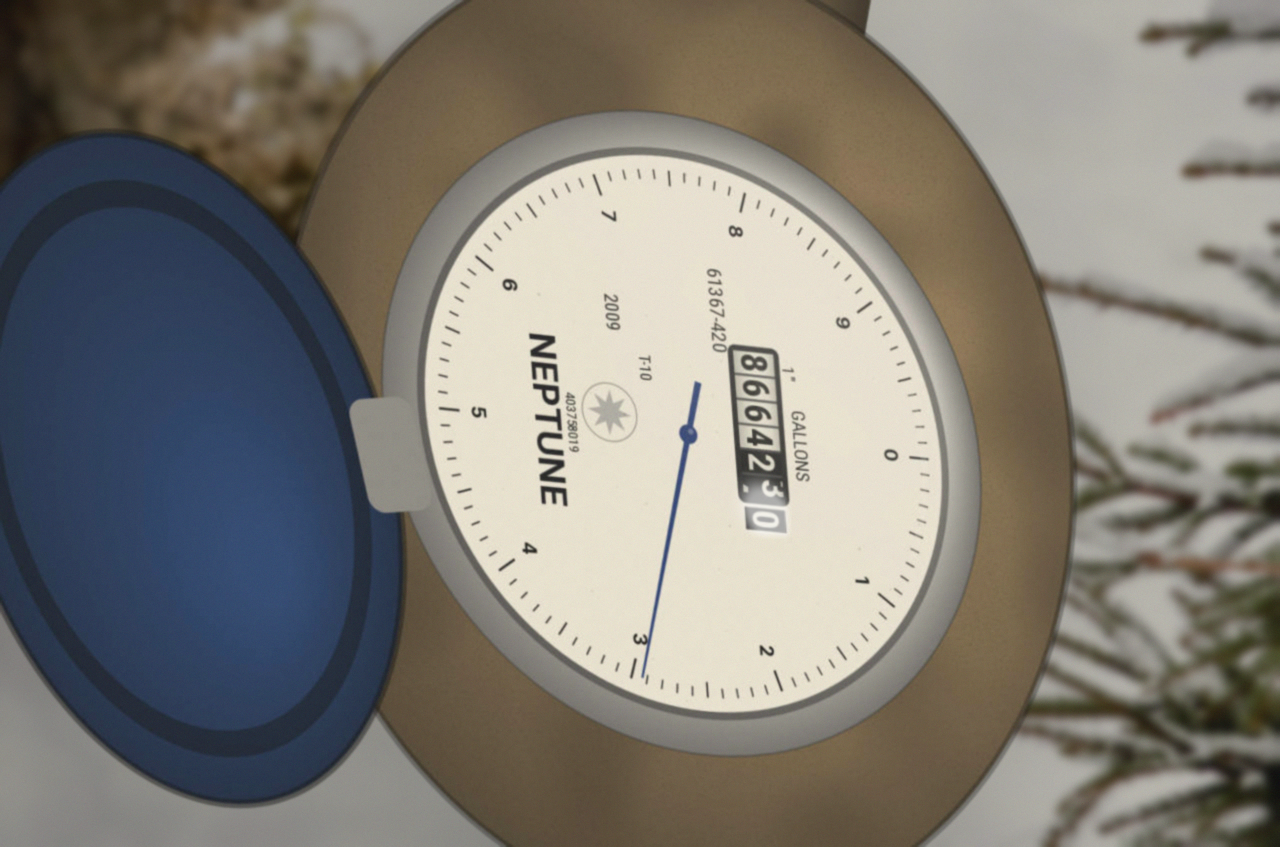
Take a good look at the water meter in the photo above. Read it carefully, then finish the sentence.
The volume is 8664232.9 gal
